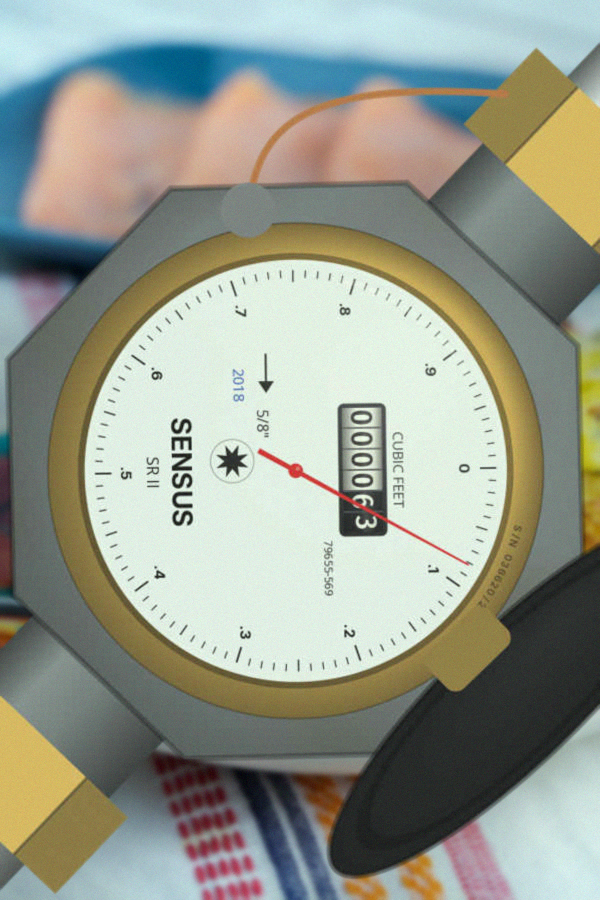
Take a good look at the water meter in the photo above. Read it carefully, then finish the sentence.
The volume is 63.08 ft³
